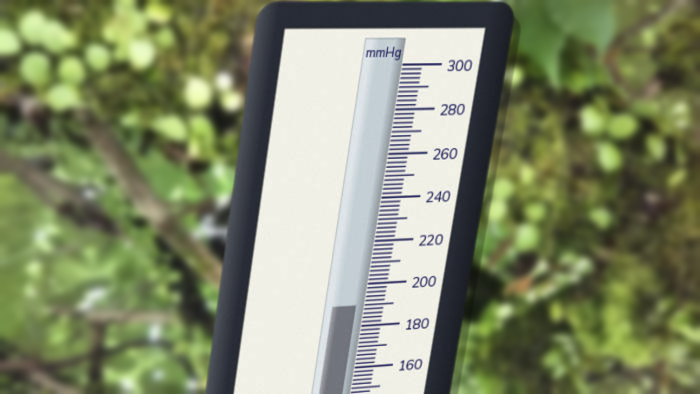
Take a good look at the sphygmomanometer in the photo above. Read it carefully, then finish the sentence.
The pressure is 190 mmHg
